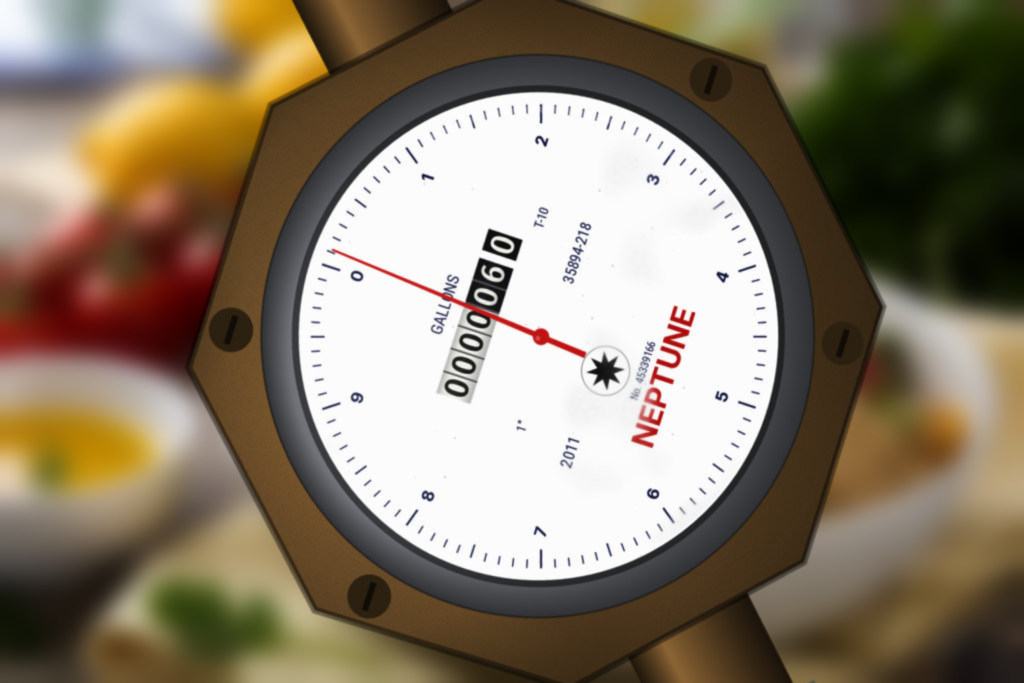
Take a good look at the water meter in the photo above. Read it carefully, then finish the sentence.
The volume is 60.1 gal
